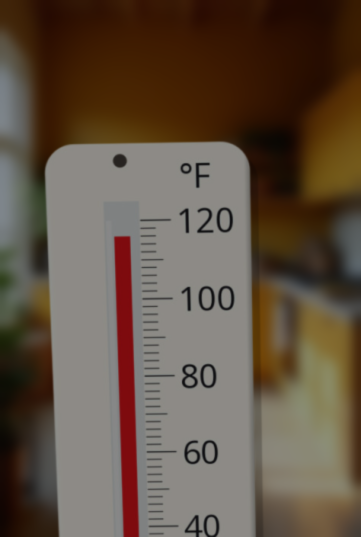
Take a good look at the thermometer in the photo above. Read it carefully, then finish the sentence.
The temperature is 116 °F
